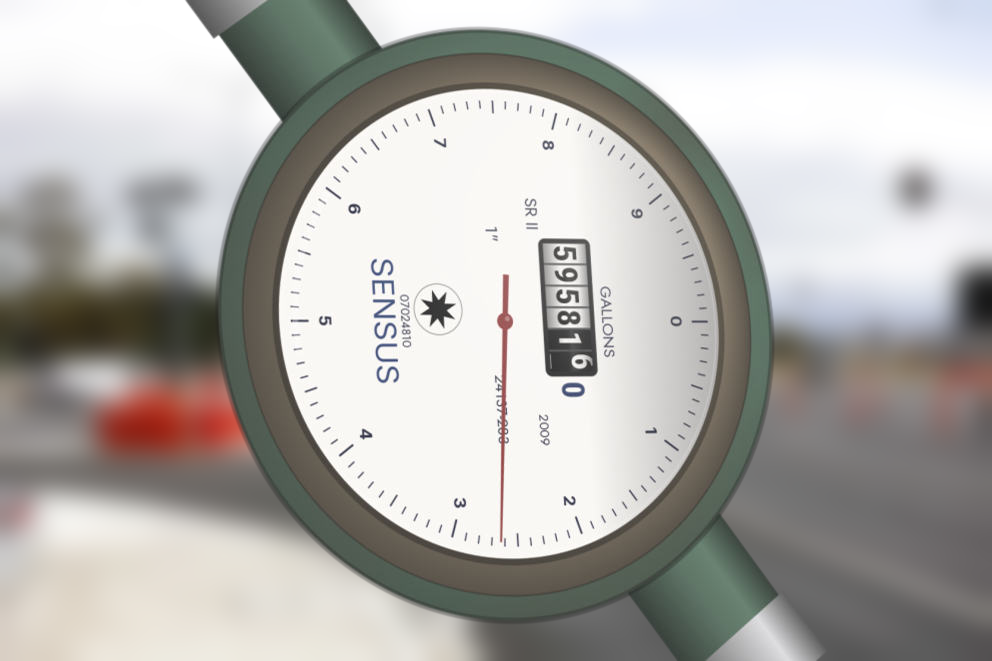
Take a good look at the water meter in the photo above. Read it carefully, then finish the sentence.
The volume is 5958162.6 gal
